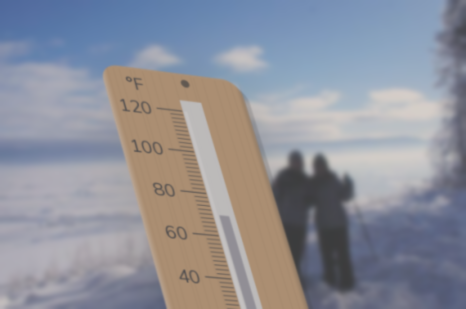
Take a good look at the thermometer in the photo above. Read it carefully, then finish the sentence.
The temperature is 70 °F
